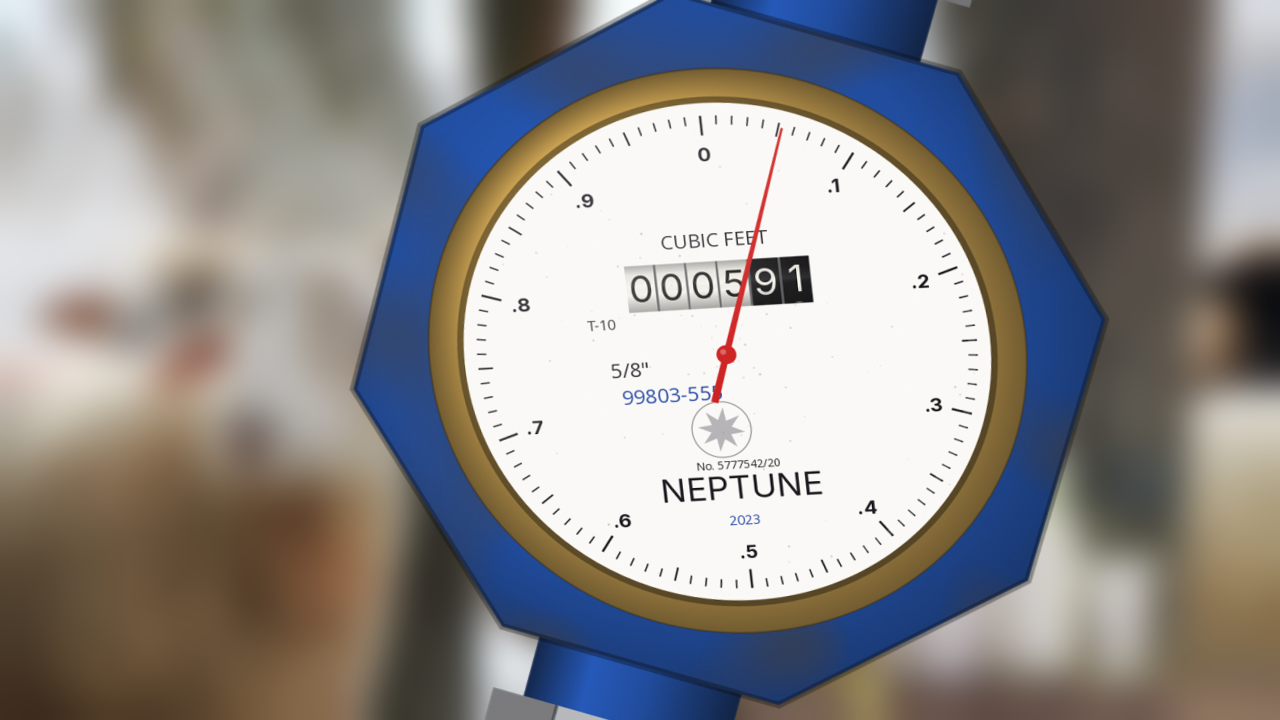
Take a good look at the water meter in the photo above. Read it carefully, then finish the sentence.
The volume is 591.05 ft³
